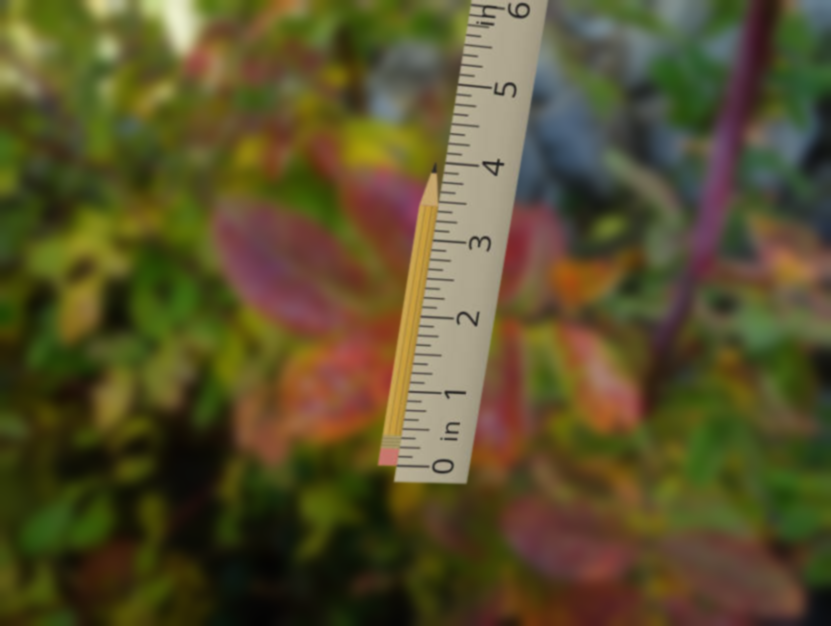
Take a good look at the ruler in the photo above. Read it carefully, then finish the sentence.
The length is 4 in
